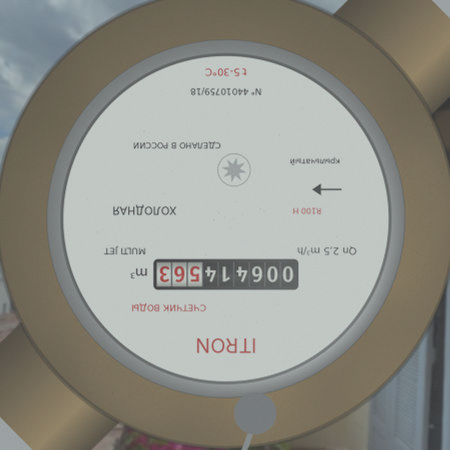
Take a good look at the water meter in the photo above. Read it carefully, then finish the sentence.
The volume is 6414.563 m³
